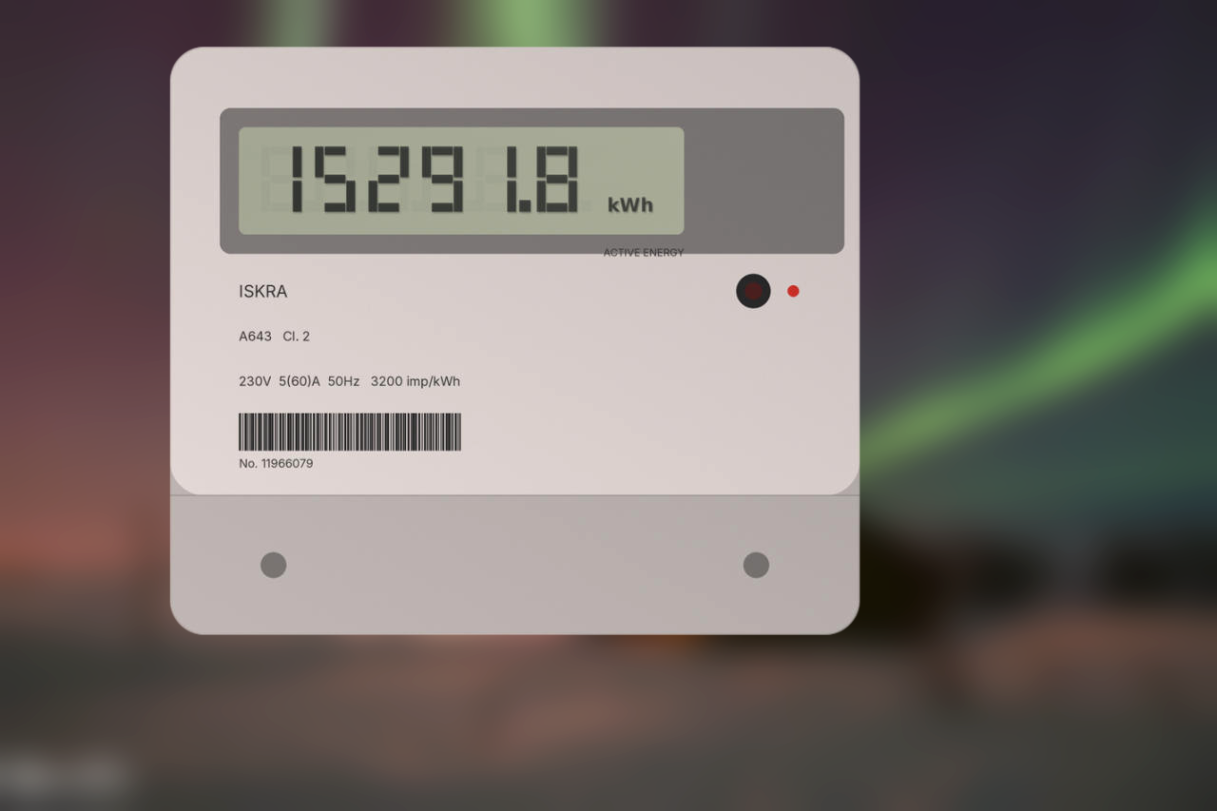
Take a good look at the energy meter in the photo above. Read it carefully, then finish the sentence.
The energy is 15291.8 kWh
